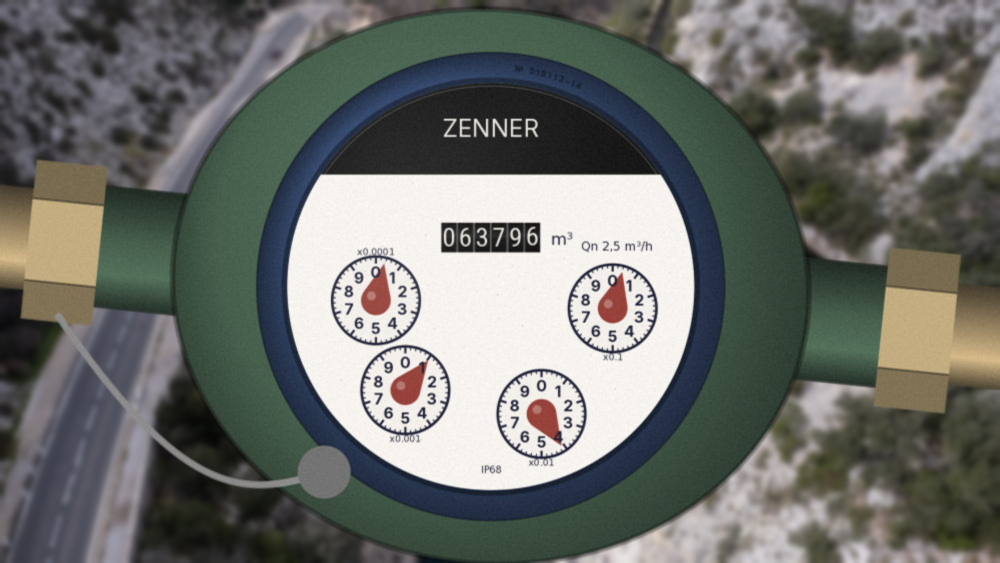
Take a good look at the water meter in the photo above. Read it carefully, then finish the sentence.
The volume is 63796.0410 m³
